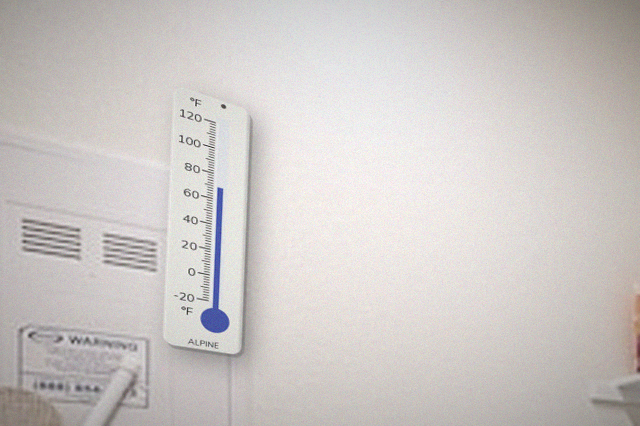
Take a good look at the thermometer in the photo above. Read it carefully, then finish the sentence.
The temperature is 70 °F
